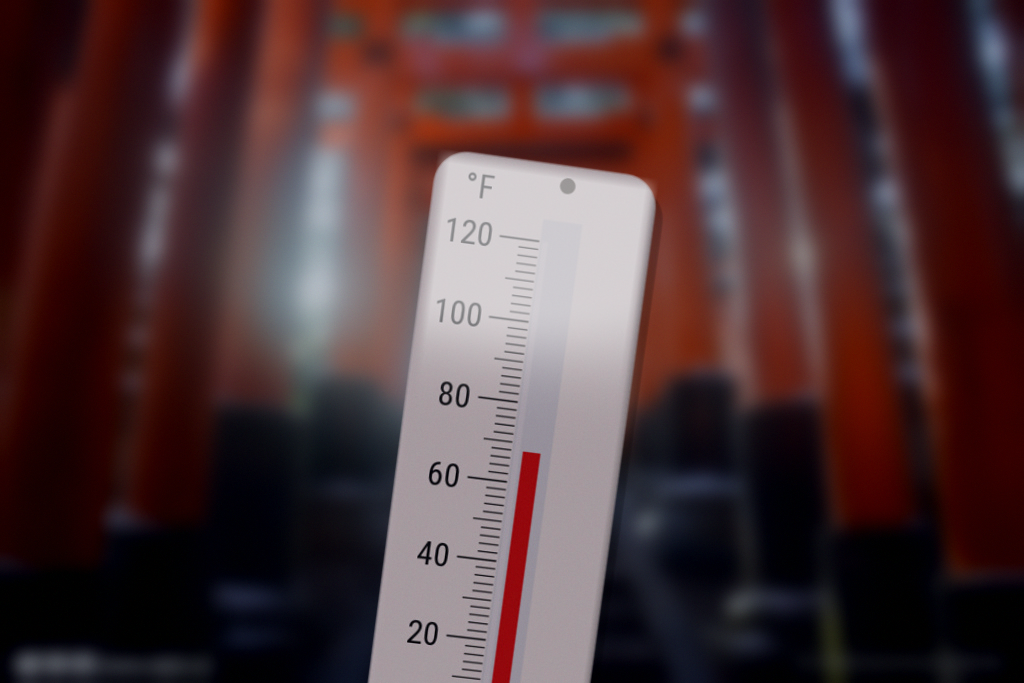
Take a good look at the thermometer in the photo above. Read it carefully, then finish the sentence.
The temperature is 68 °F
